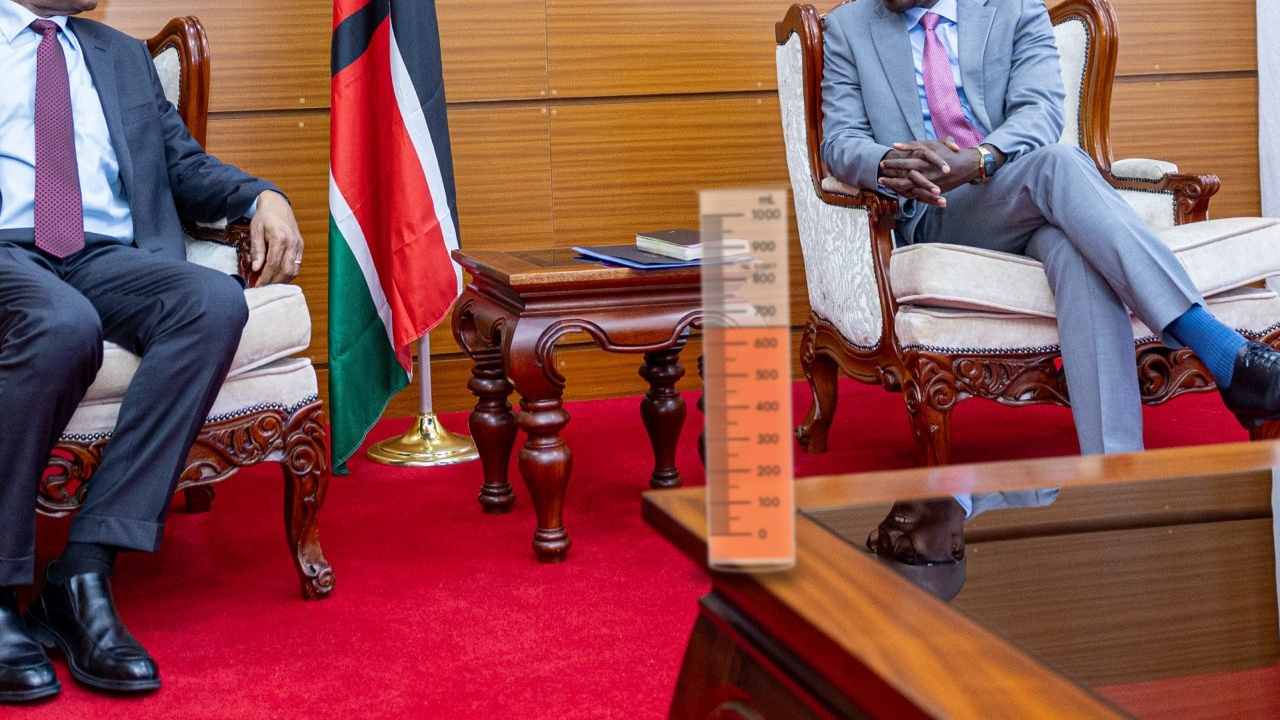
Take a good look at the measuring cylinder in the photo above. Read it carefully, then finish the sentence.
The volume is 650 mL
